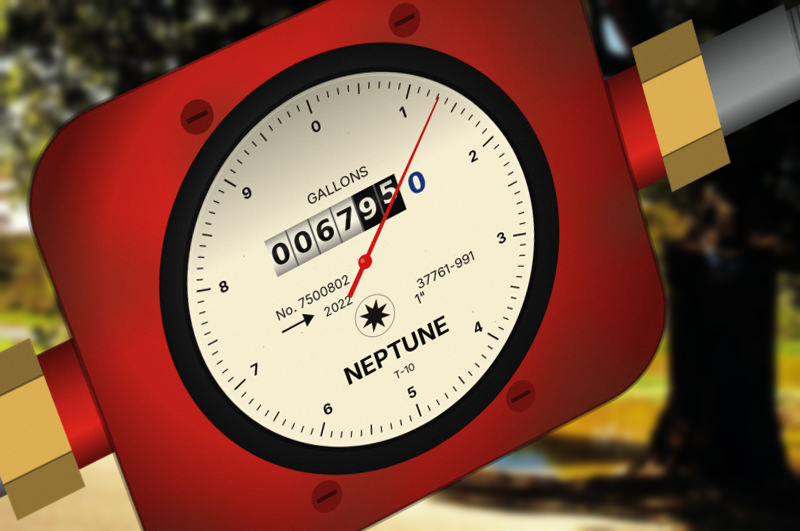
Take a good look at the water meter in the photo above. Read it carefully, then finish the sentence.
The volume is 67951.3 gal
